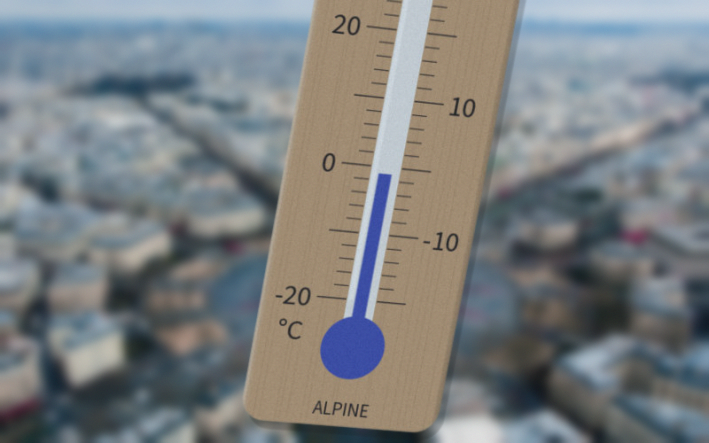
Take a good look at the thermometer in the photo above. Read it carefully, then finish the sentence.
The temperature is -1 °C
